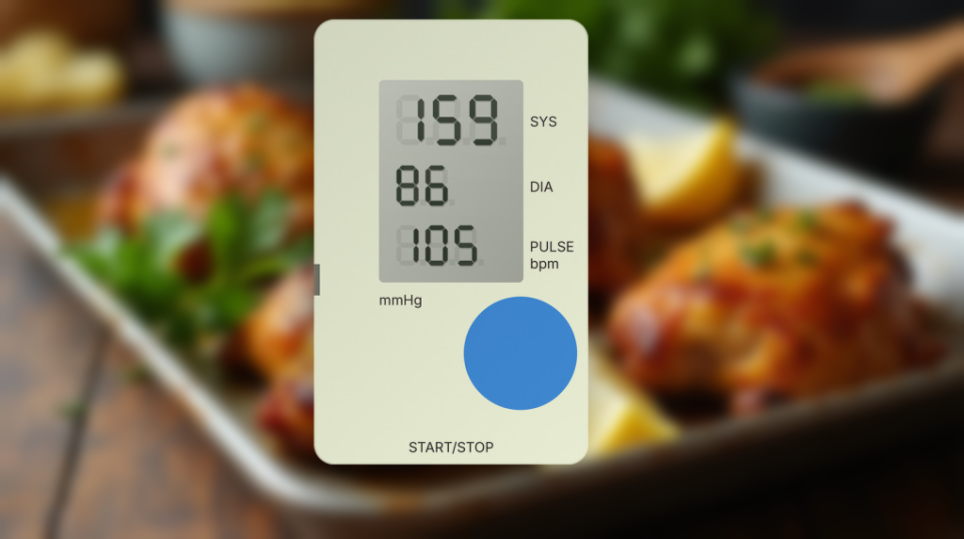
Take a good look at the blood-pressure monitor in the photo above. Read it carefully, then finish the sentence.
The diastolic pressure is 86 mmHg
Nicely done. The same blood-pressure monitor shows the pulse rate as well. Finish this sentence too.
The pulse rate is 105 bpm
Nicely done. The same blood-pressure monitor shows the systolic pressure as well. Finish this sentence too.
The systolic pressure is 159 mmHg
